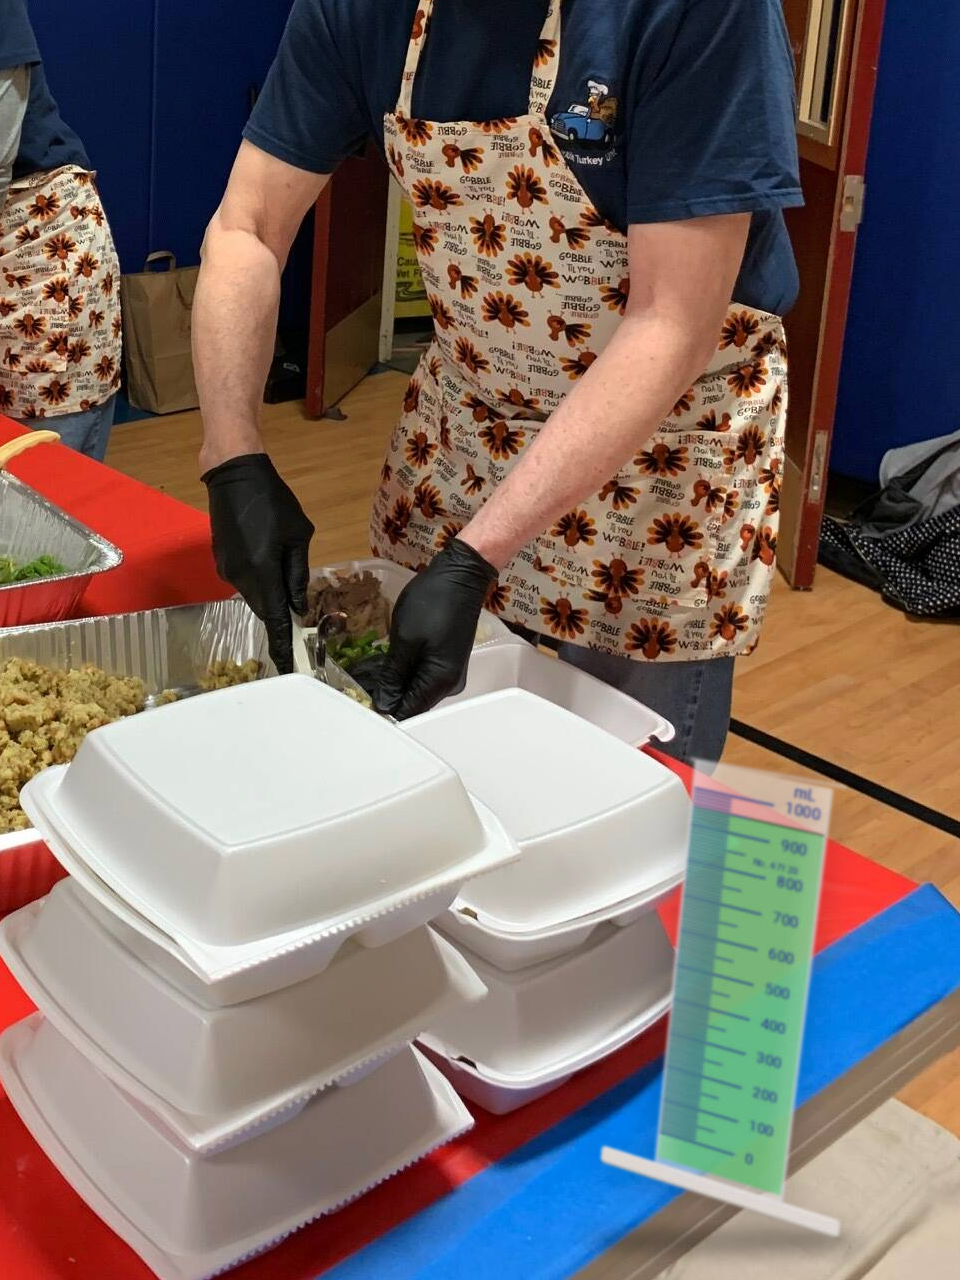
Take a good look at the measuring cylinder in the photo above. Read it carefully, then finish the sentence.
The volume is 950 mL
